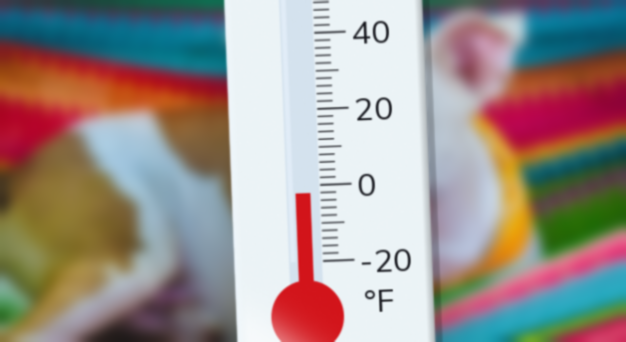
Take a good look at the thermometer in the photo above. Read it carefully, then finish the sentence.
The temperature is -2 °F
